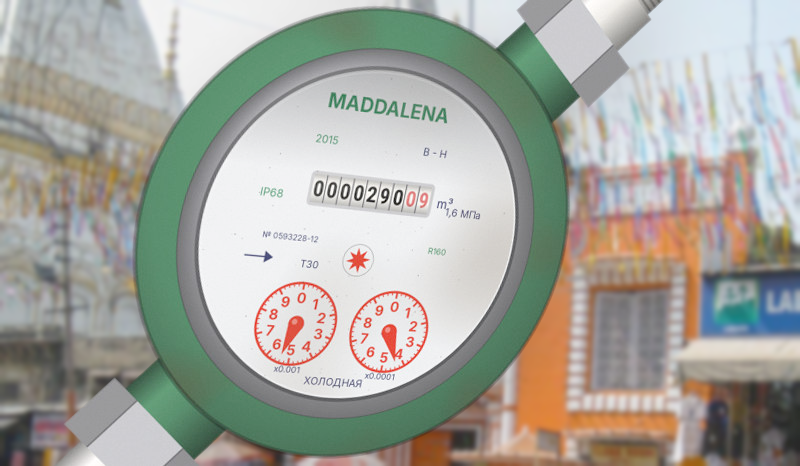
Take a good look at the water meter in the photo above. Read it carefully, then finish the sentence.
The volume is 290.0954 m³
